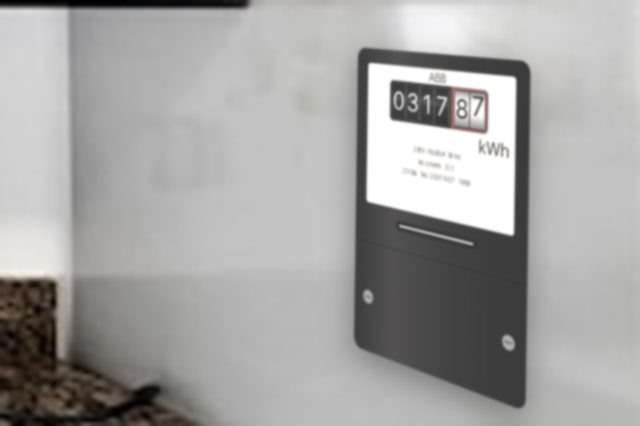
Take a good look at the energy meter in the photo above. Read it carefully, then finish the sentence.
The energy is 317.87 kWh
